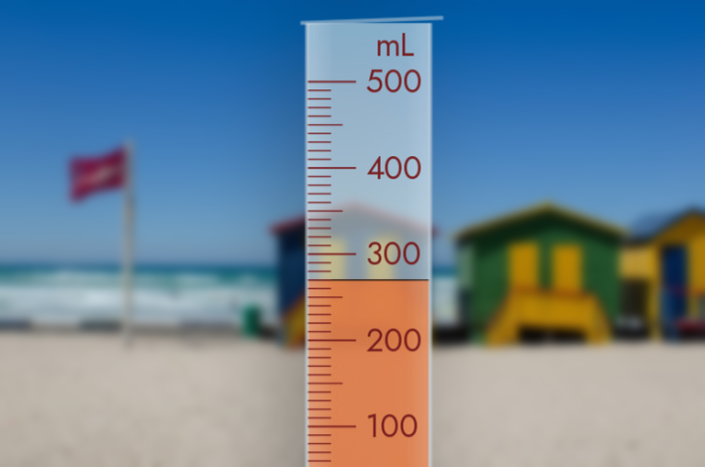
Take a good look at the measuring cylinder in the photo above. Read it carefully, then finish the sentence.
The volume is 270 mL
